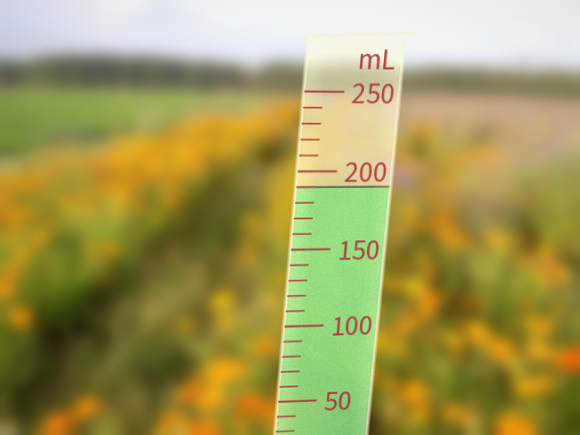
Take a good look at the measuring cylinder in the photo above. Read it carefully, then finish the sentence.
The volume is 190 mL
